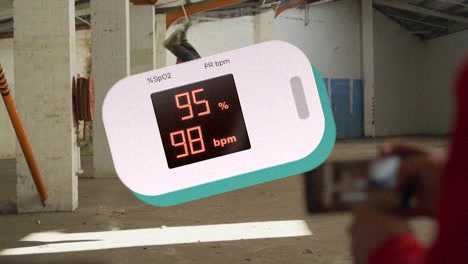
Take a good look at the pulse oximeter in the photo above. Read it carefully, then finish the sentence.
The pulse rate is 98 bpm
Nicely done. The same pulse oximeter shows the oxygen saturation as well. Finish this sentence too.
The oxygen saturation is 95 %
